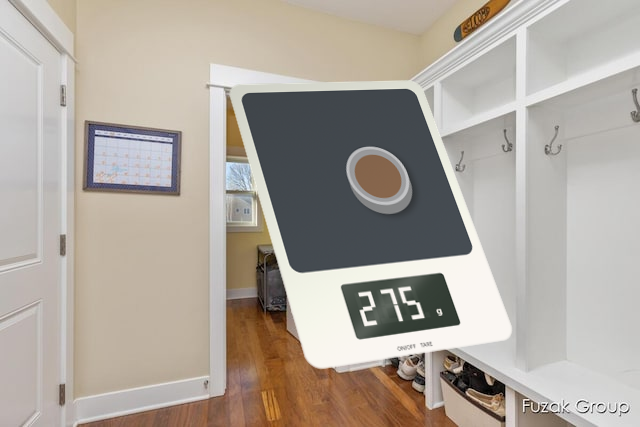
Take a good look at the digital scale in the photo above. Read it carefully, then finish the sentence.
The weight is 275 g
